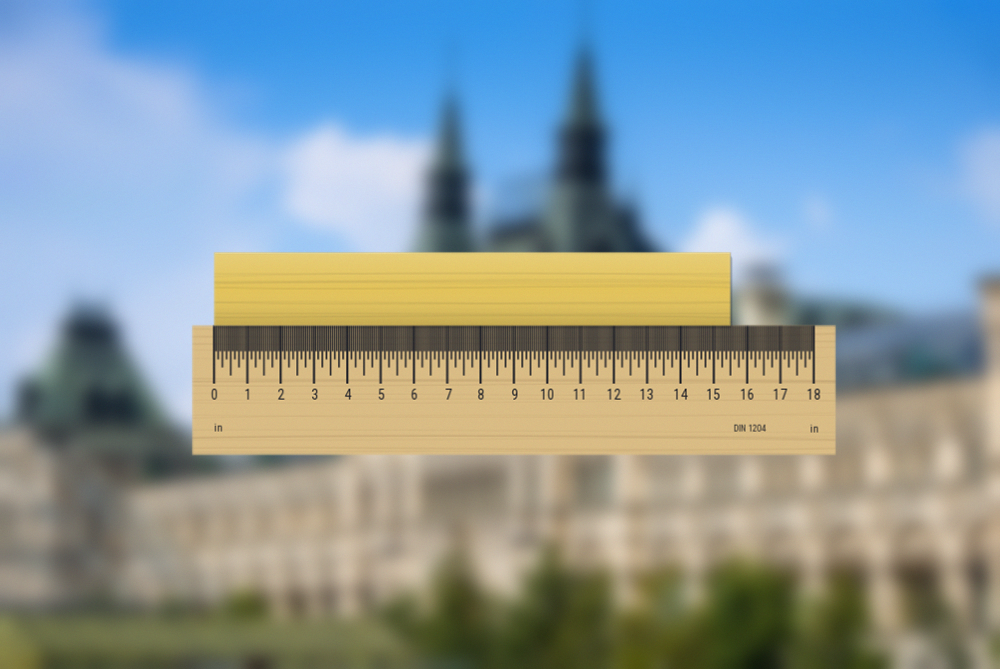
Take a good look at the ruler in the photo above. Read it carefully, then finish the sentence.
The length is 15.5 in
